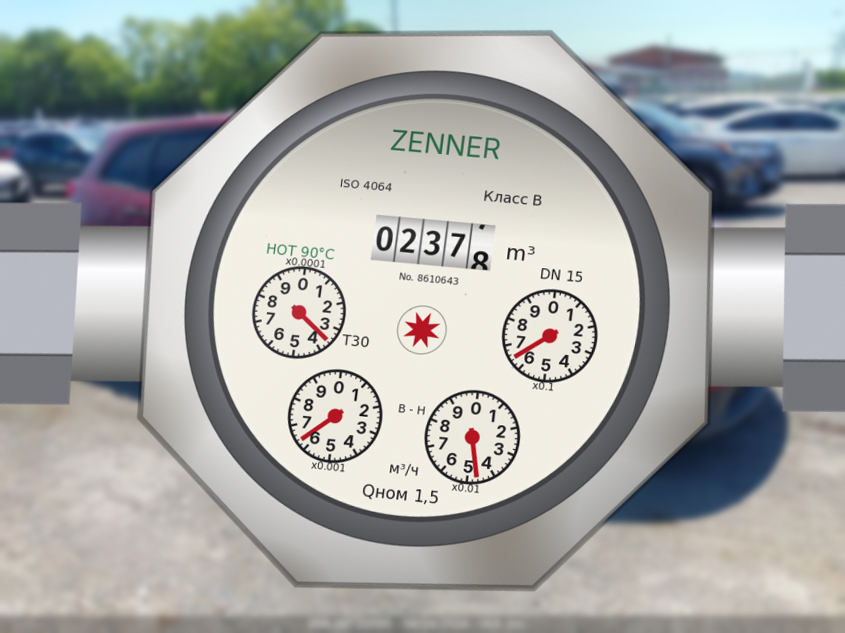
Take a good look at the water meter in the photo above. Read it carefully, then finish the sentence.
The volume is 2377.6463 m³
